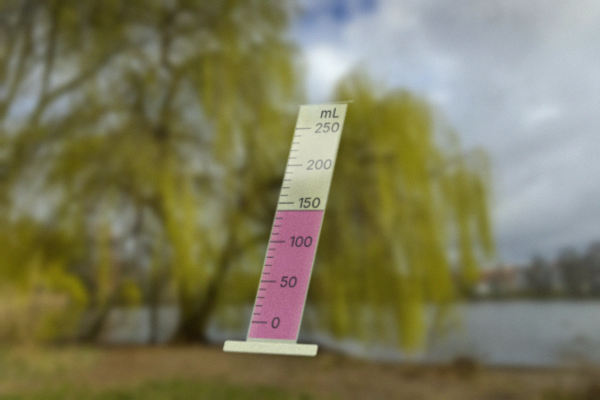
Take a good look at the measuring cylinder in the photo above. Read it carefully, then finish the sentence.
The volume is 140 mL
